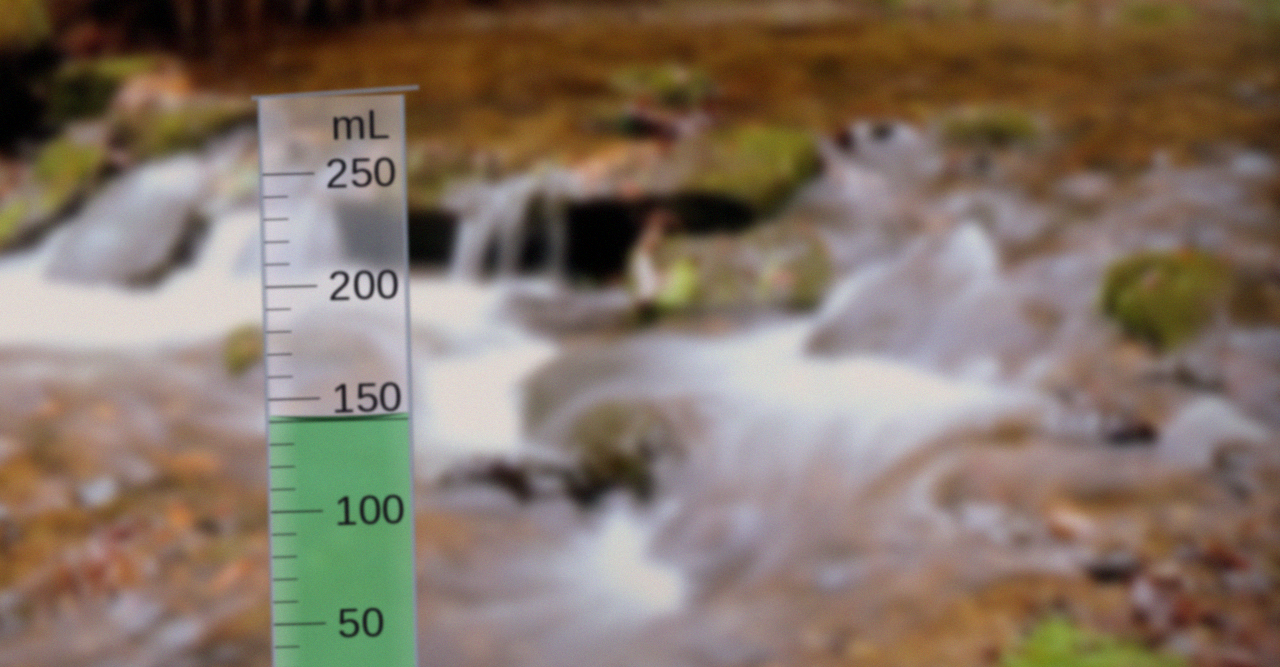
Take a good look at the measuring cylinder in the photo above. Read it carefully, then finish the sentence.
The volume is 140 mL
